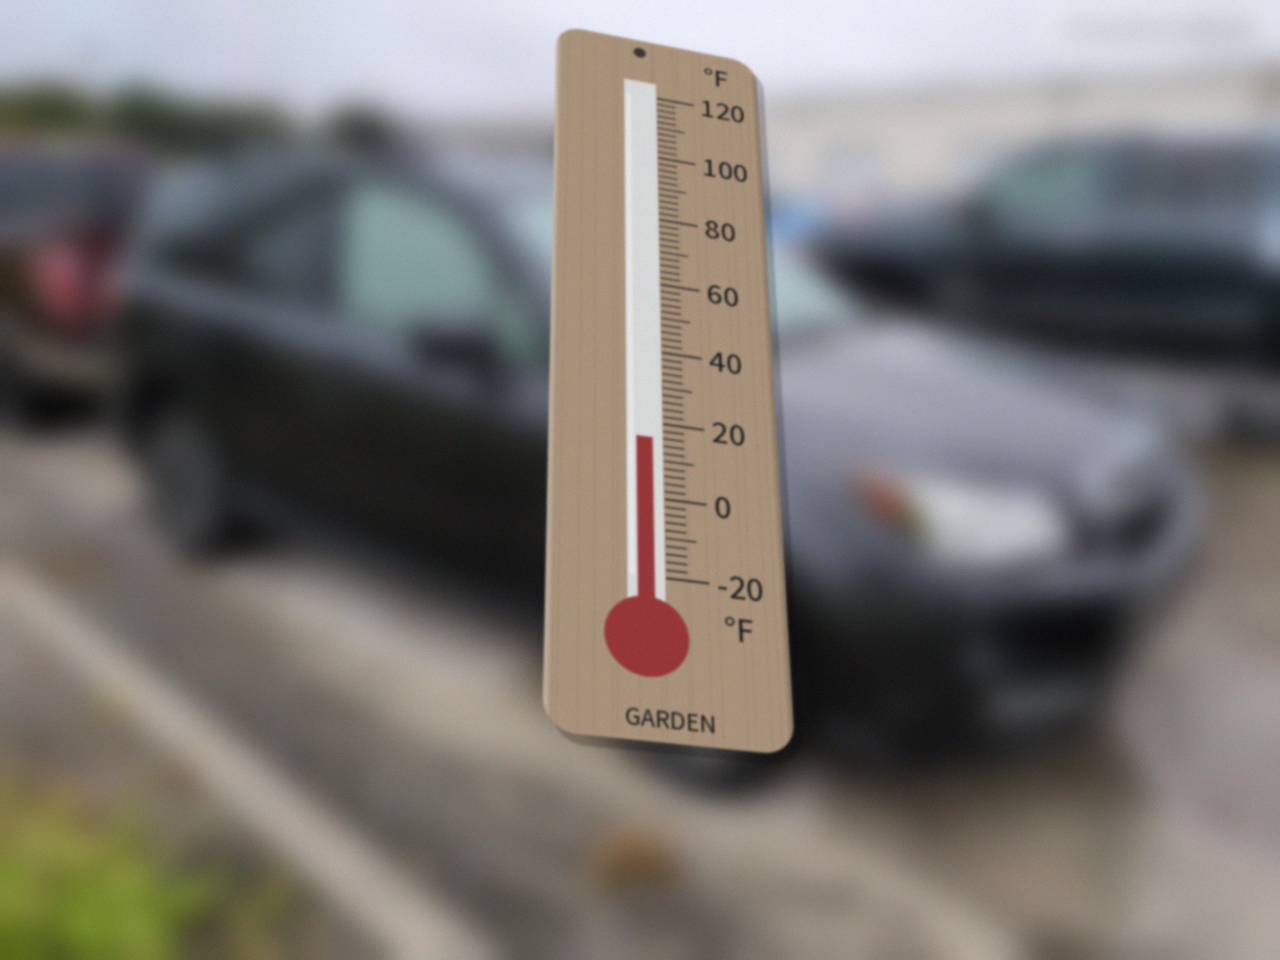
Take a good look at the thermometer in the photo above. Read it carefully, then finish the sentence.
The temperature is 16 °F
